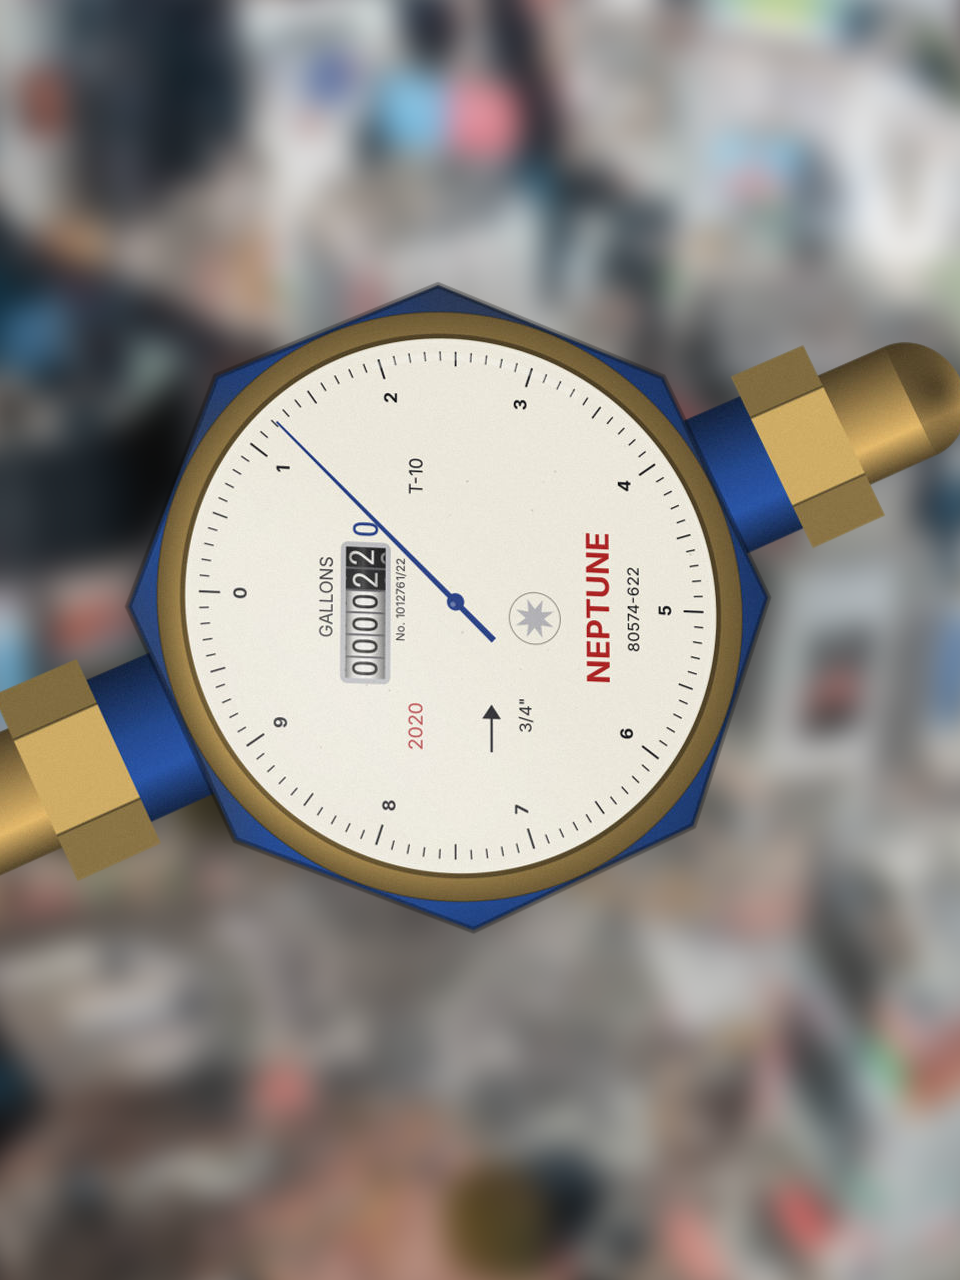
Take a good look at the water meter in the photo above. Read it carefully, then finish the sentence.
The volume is 221.2 gal
